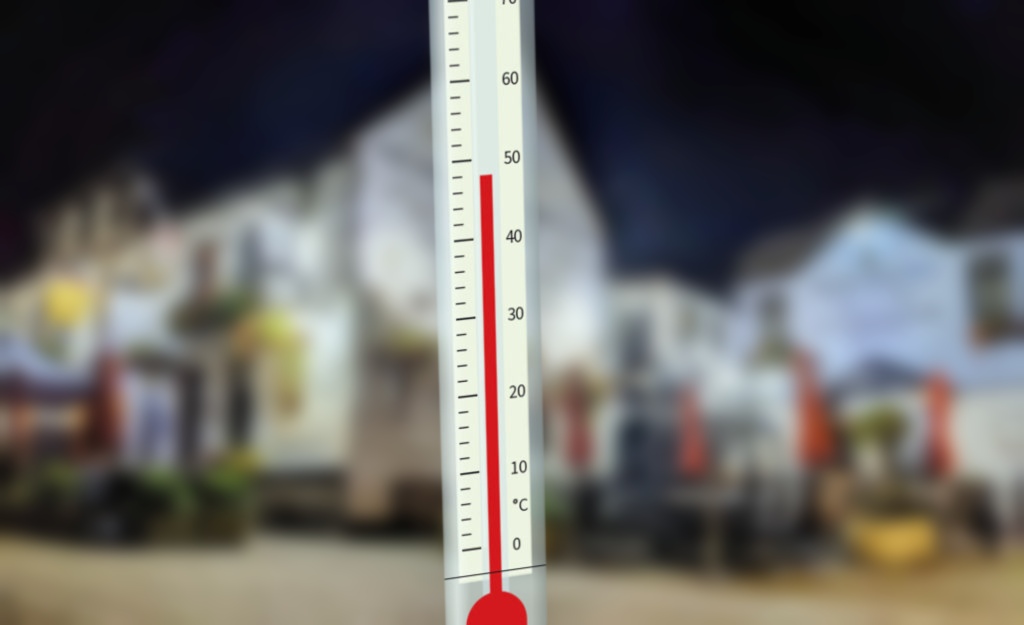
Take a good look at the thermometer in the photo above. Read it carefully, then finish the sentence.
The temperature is 48 °C
